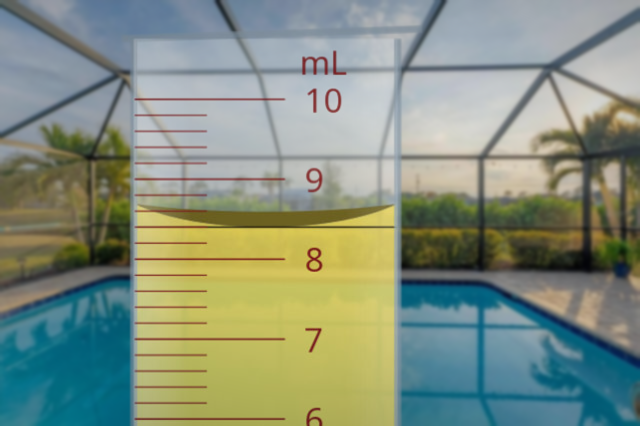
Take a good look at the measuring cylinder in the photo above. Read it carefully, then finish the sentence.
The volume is 8.4 mL
